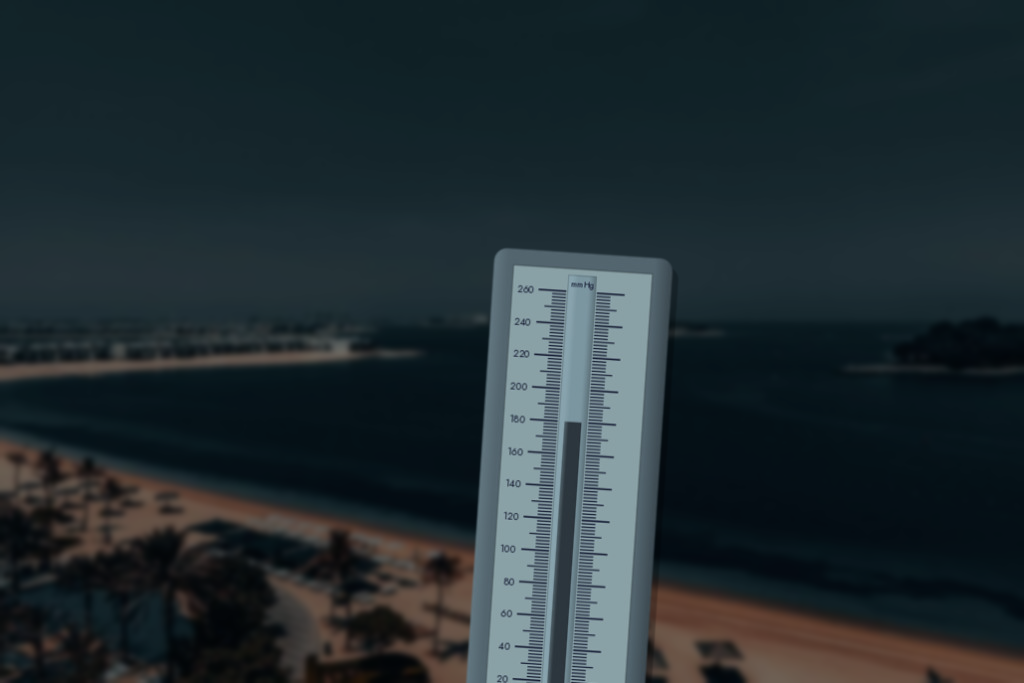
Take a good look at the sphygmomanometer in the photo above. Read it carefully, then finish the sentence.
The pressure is 180 mmHg
